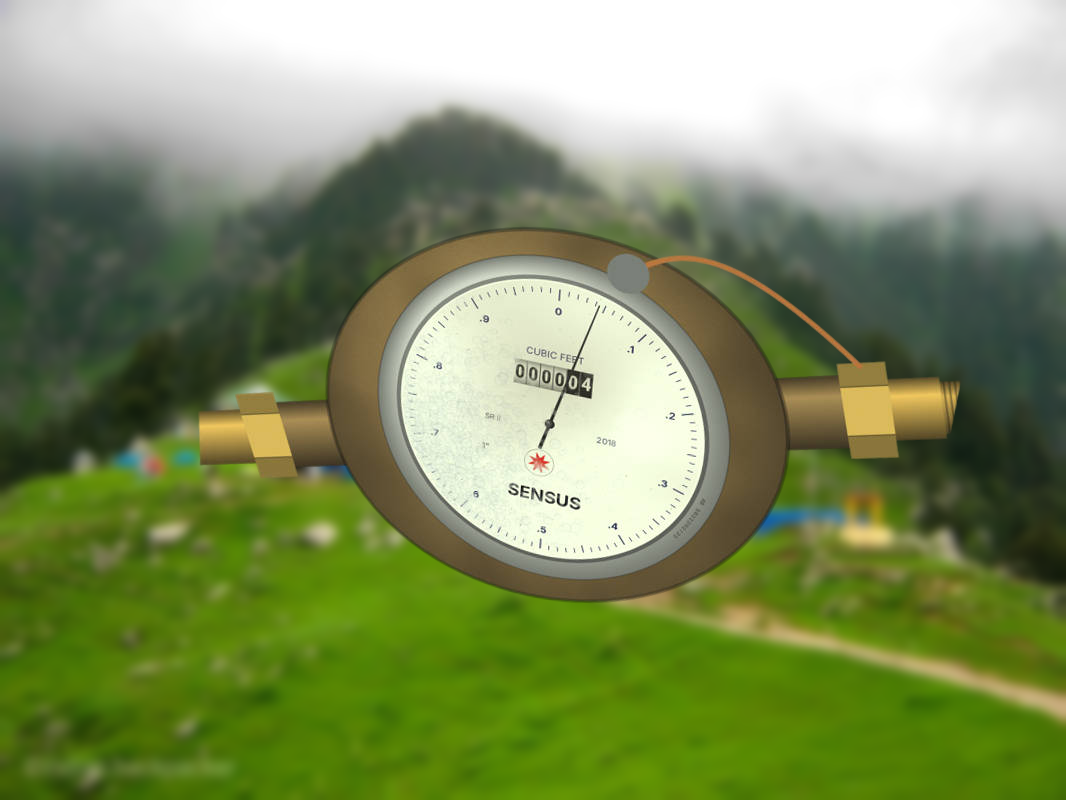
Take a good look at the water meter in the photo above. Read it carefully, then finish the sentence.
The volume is 4.04 ft³
